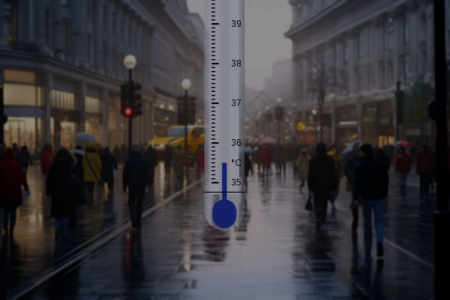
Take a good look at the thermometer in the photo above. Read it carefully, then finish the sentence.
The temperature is 35.5 °C
